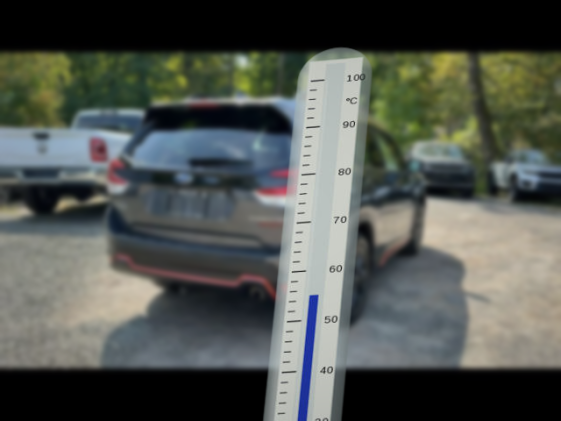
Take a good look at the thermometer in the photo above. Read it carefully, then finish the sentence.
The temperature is 55 °C
